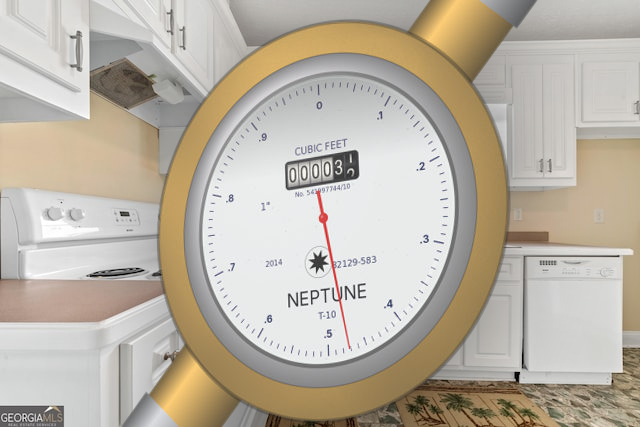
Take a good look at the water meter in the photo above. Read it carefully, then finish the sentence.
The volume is 31.47 ft³
